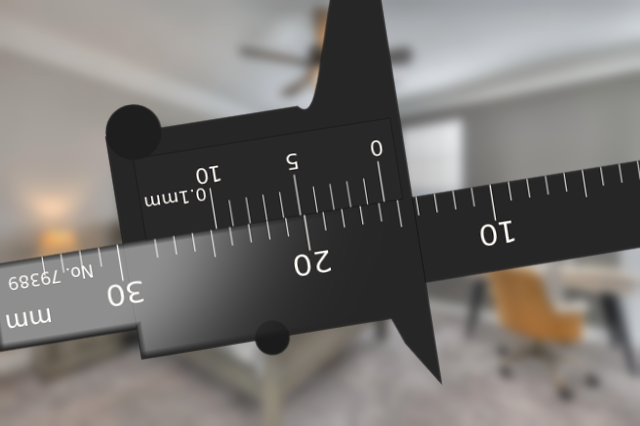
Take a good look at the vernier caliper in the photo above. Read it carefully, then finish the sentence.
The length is 15.7 mm
